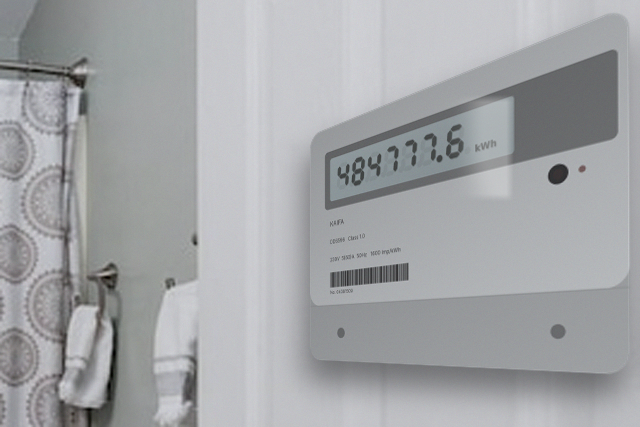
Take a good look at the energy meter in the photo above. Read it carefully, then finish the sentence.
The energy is 484777.6 kWh
